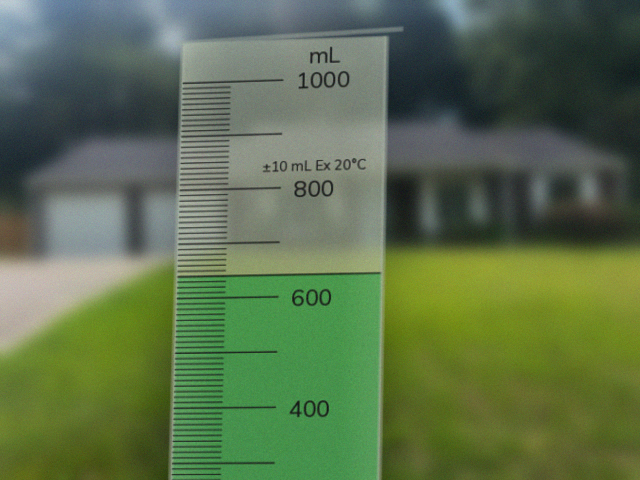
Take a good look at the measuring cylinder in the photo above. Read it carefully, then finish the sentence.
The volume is 640 mL
